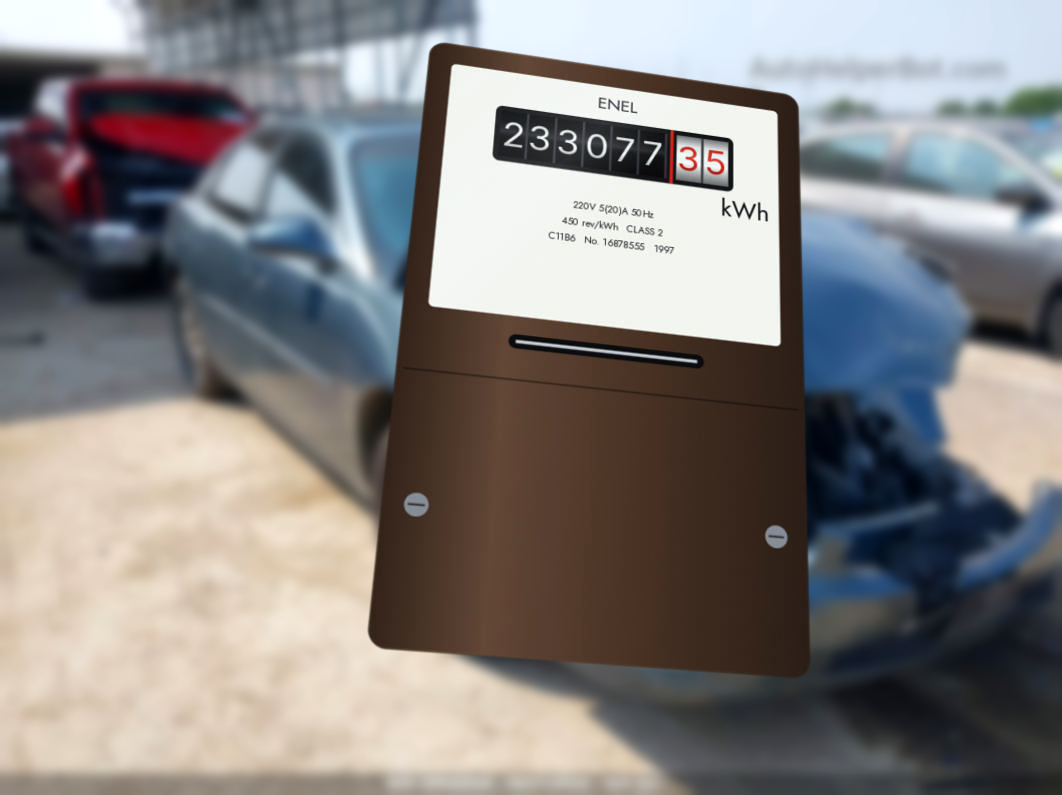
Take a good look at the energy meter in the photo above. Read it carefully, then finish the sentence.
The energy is 233077.35 kWh
